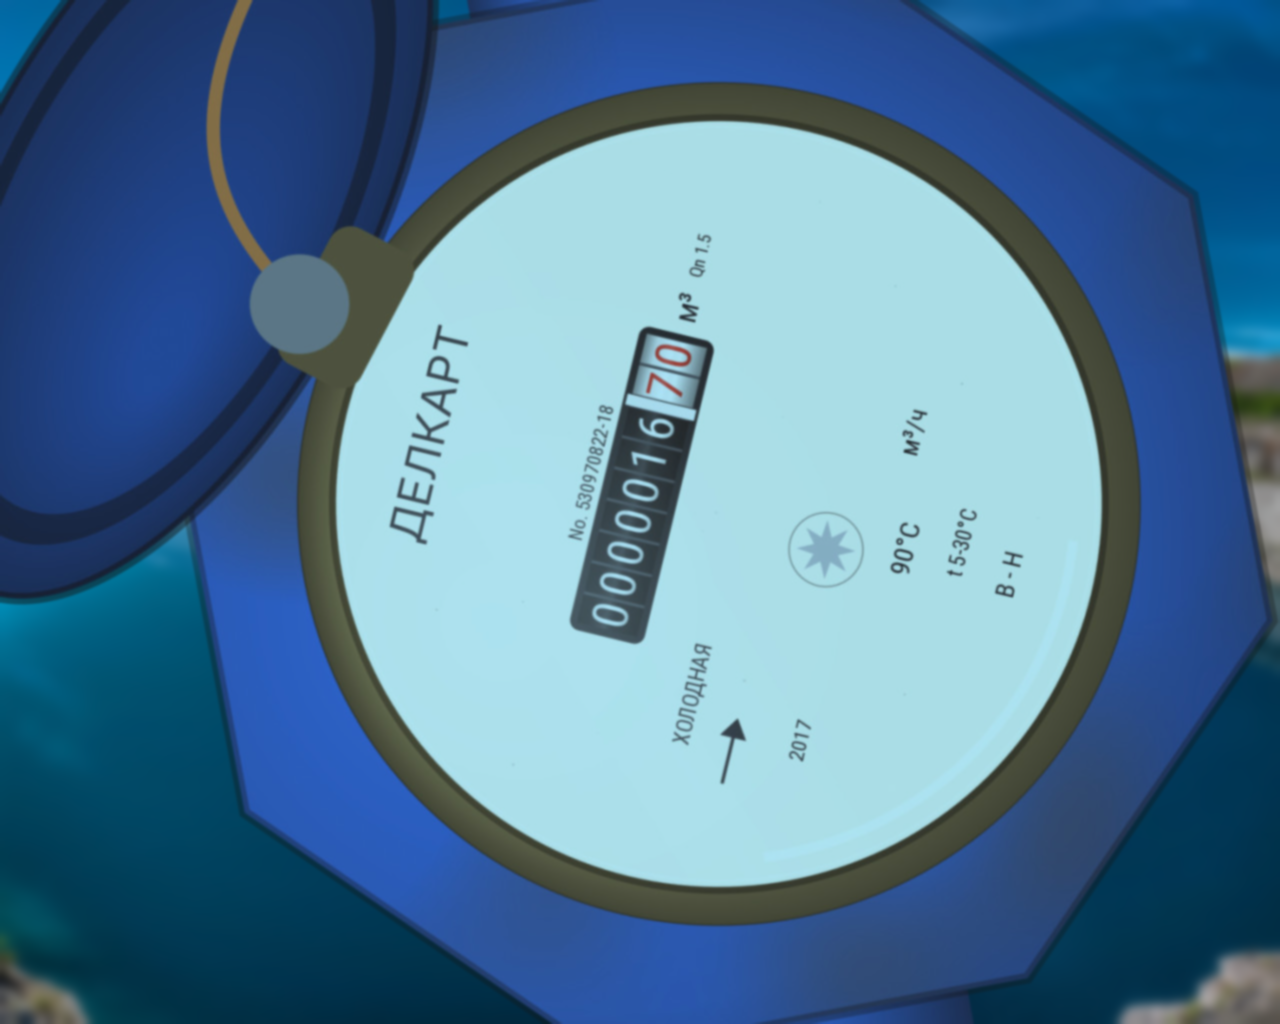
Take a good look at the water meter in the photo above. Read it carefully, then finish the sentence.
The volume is 16.70 m³
